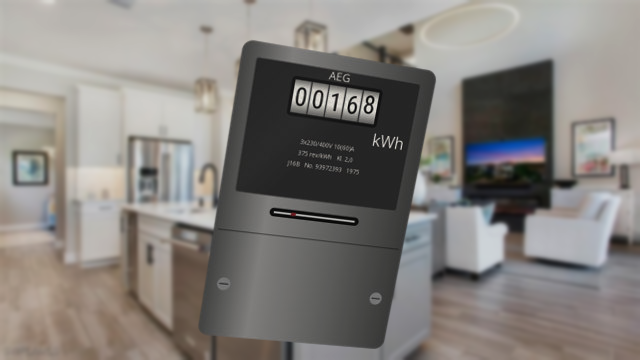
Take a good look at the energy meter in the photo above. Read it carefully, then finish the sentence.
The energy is 168 kWh
